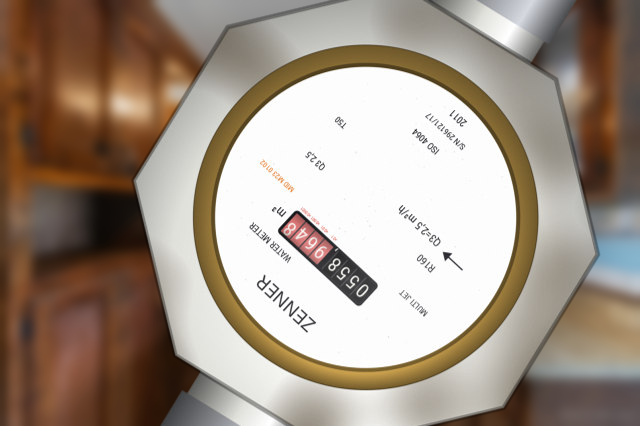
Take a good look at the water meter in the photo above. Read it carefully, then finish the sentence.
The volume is 558.9648 m³
